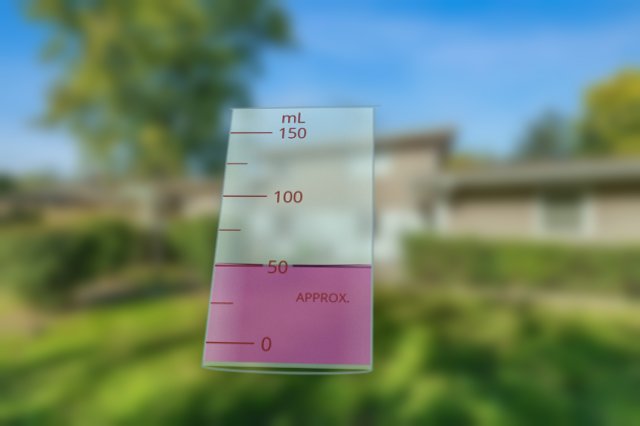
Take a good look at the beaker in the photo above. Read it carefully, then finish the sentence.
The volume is 50 mL
